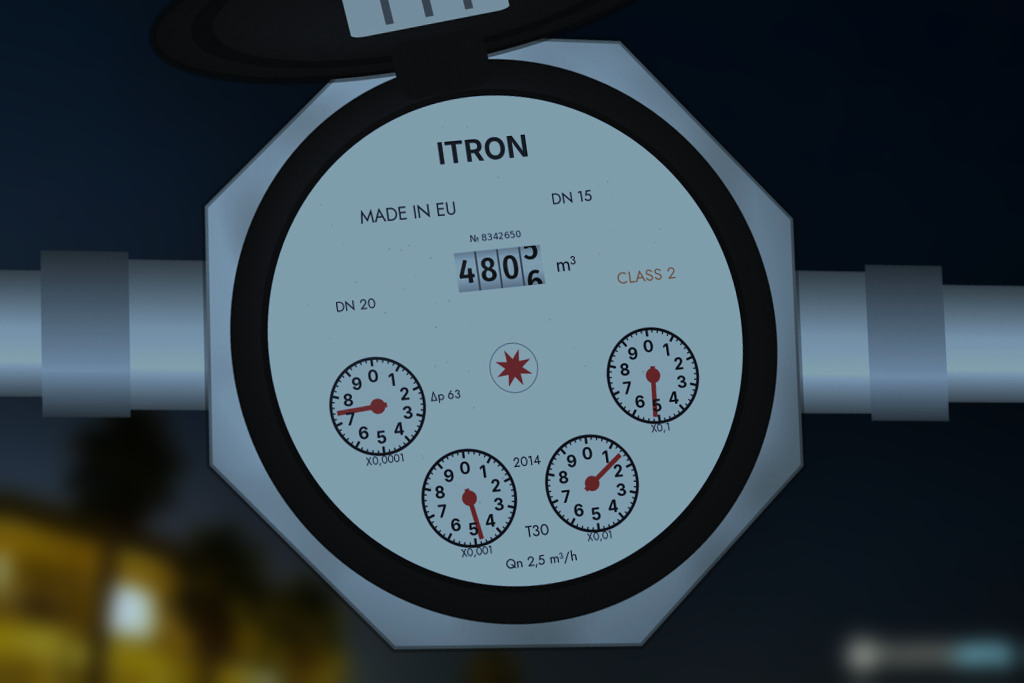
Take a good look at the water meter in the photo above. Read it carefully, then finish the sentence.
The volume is 4805.5147 m³
